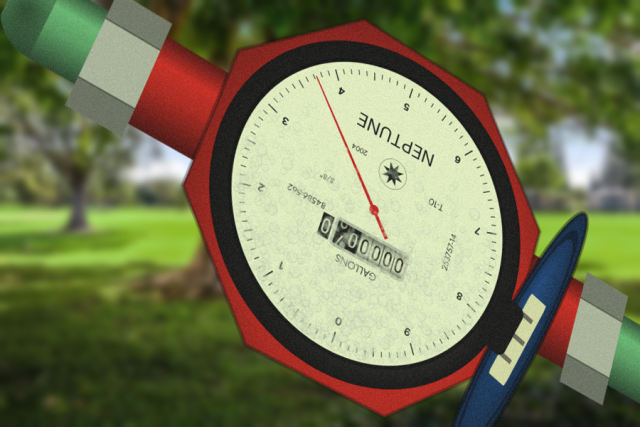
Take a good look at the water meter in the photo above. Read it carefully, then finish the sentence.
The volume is 73.7 gal
